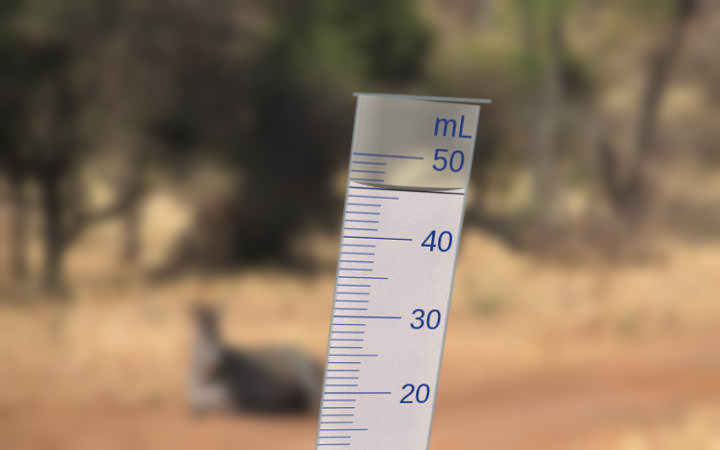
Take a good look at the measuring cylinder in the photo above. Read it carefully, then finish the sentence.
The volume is 46 mL
